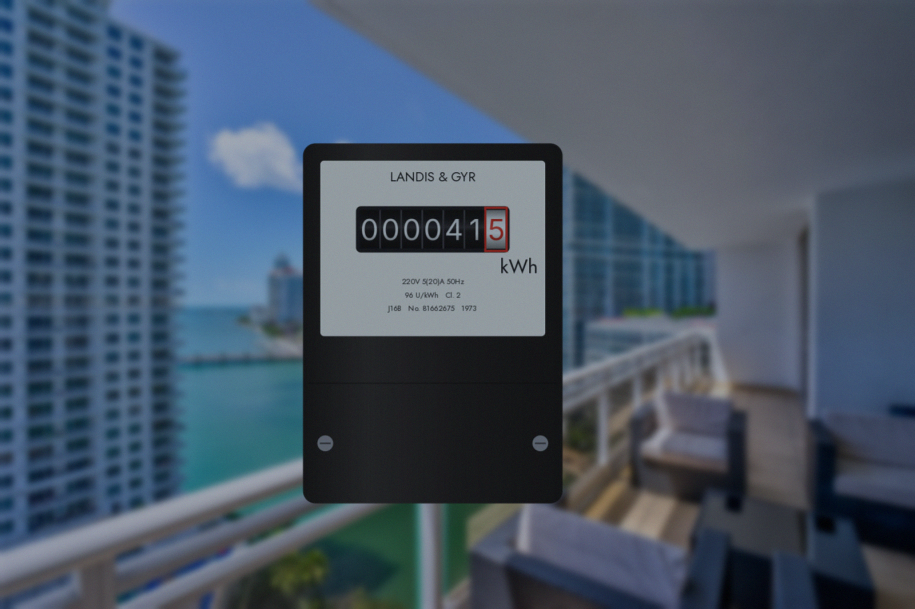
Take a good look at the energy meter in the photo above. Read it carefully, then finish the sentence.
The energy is 41.5 kWh
